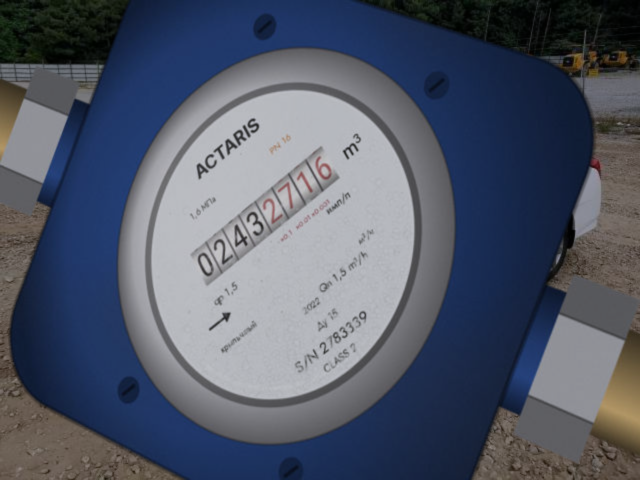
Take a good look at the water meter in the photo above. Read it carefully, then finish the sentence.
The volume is 243.2716 m³
